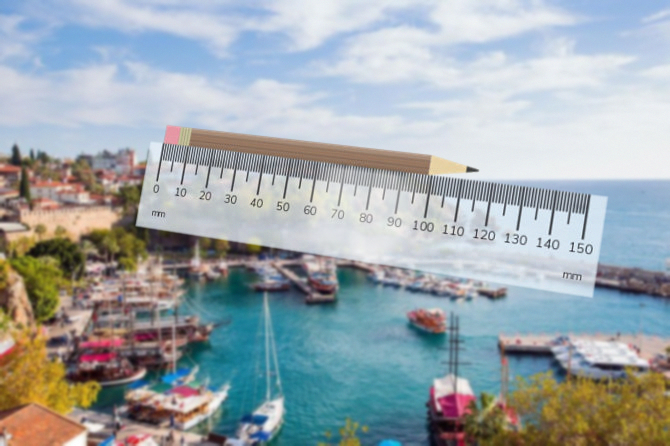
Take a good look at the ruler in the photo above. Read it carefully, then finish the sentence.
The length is 115 mm
